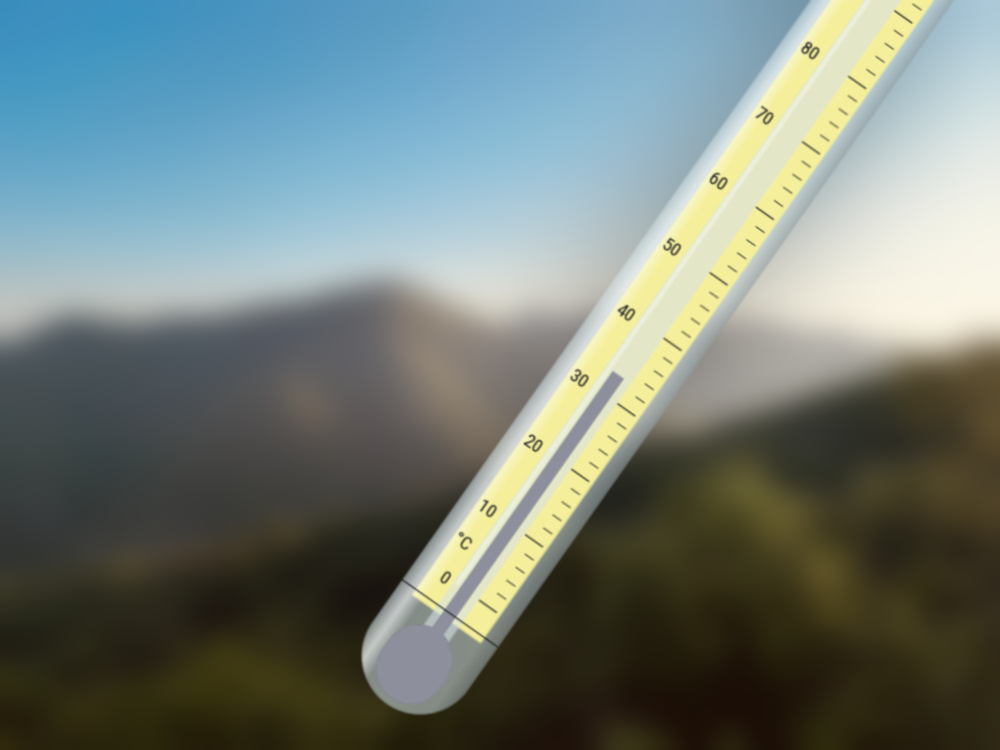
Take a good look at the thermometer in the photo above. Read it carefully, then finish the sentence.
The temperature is 33 °C
